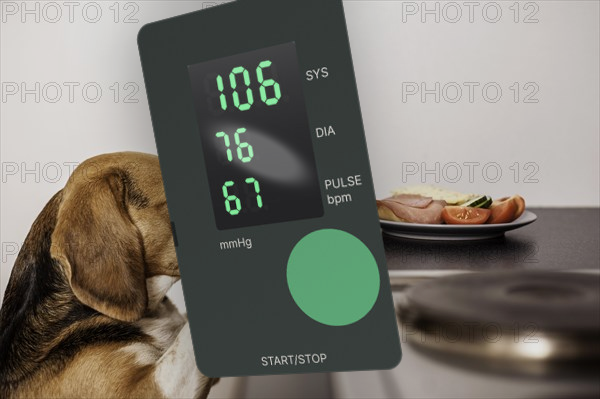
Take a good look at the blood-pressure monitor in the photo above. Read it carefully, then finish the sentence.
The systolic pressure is 106 mmHg
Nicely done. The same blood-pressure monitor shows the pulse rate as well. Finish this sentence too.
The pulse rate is 67 bpm
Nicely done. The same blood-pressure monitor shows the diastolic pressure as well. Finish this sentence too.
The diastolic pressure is 76 mmHg
